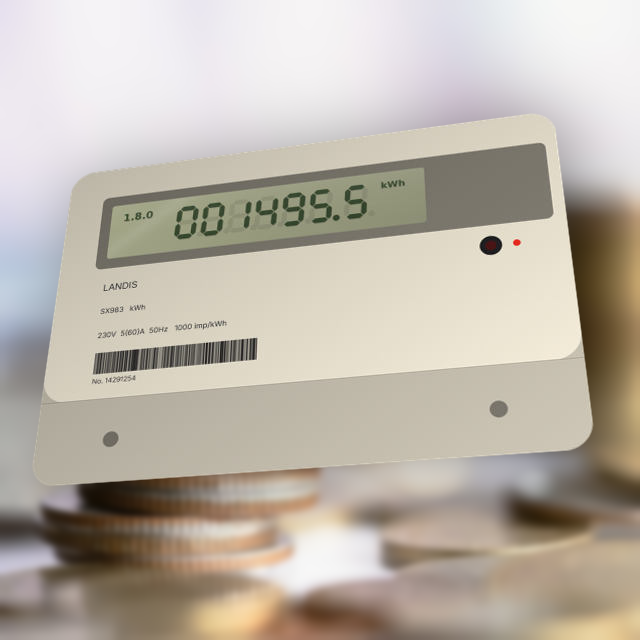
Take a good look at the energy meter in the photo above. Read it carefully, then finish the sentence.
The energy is 1495.5 kWh
